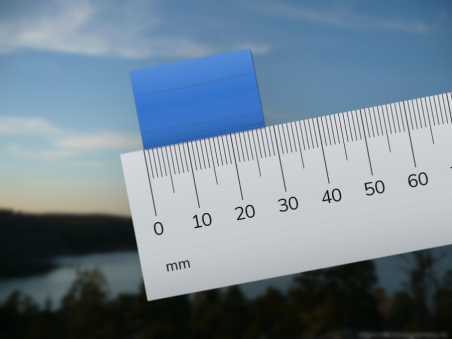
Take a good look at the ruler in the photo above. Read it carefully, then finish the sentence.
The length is 28 mm
